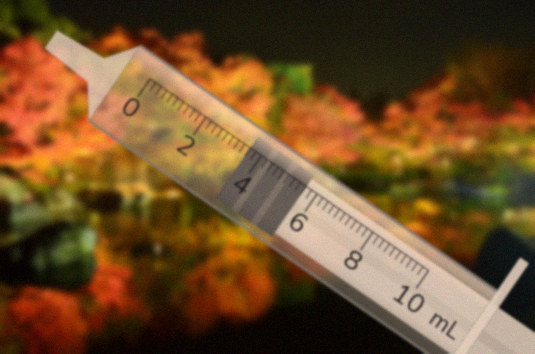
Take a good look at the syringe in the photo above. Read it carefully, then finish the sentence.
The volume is 3.6 mL
